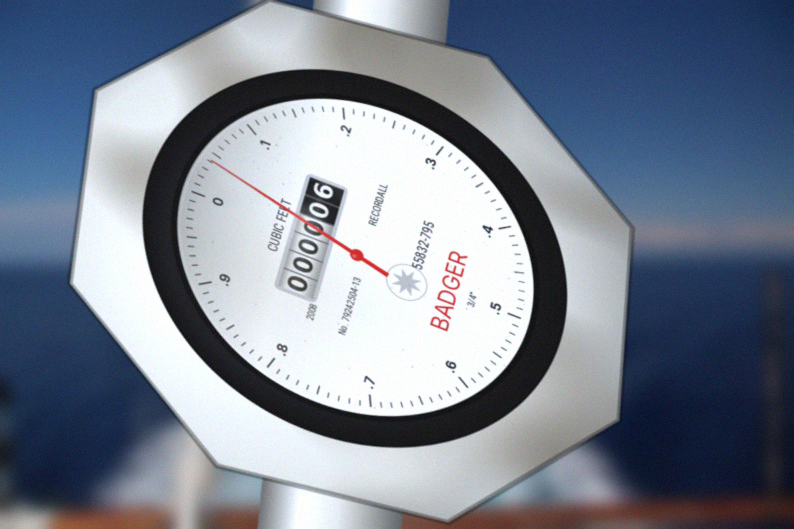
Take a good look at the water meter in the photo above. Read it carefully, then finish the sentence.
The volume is 6.04 ft³
